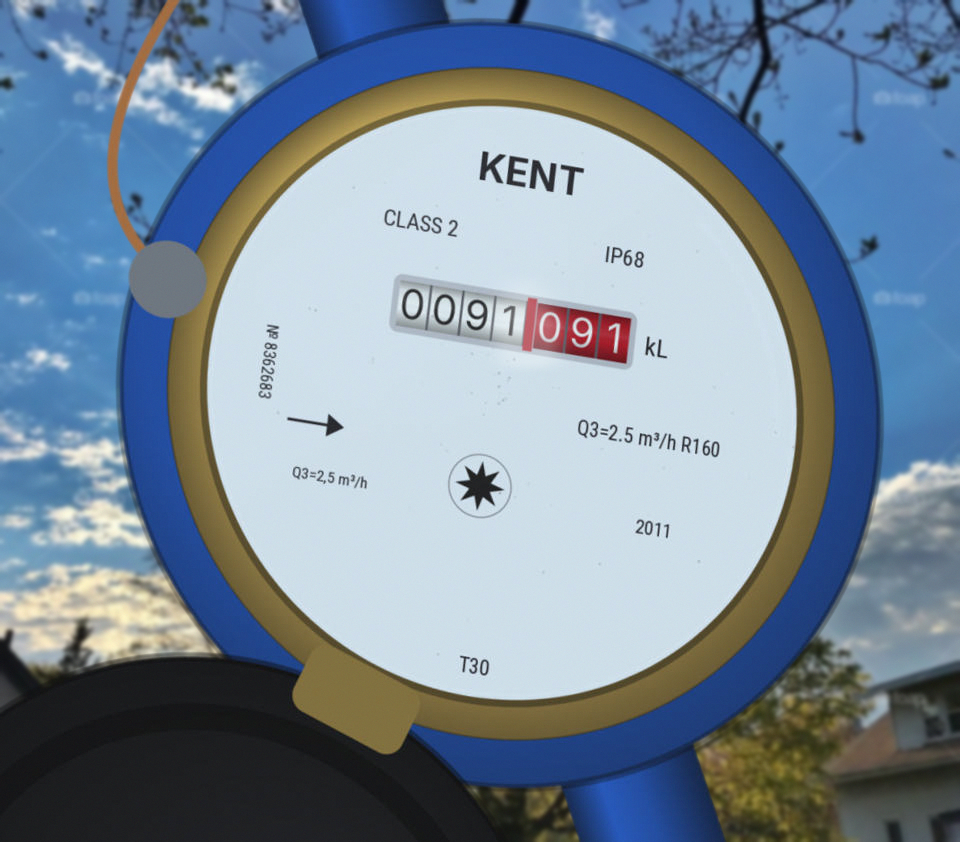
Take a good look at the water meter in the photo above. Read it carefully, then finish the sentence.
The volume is 91.091 kL
